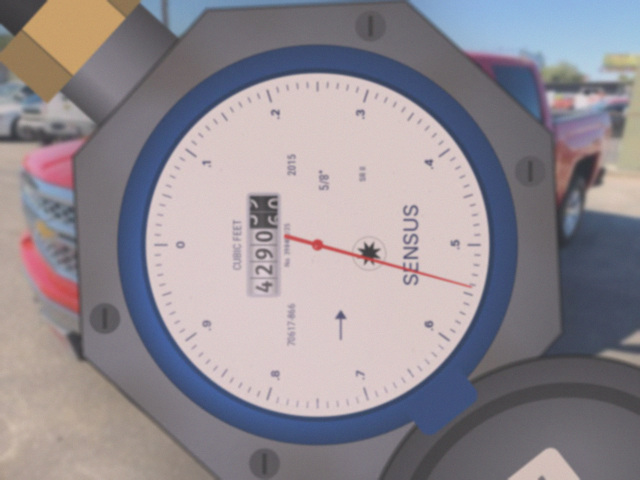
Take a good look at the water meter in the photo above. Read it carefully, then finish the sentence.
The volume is 429059.54 ft³
